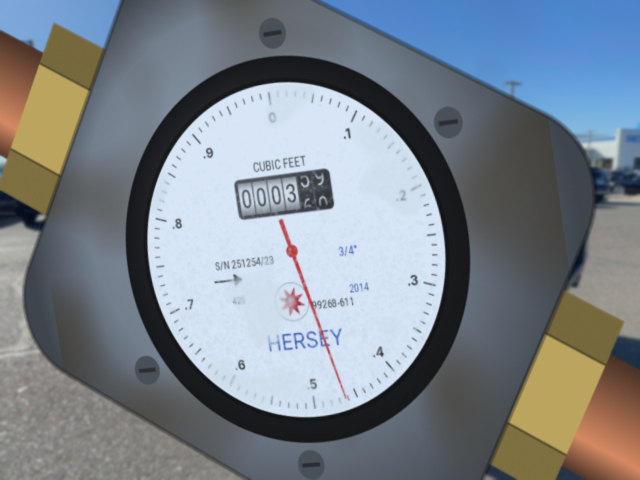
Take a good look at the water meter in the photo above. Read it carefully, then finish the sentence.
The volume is 359.46 ft³
